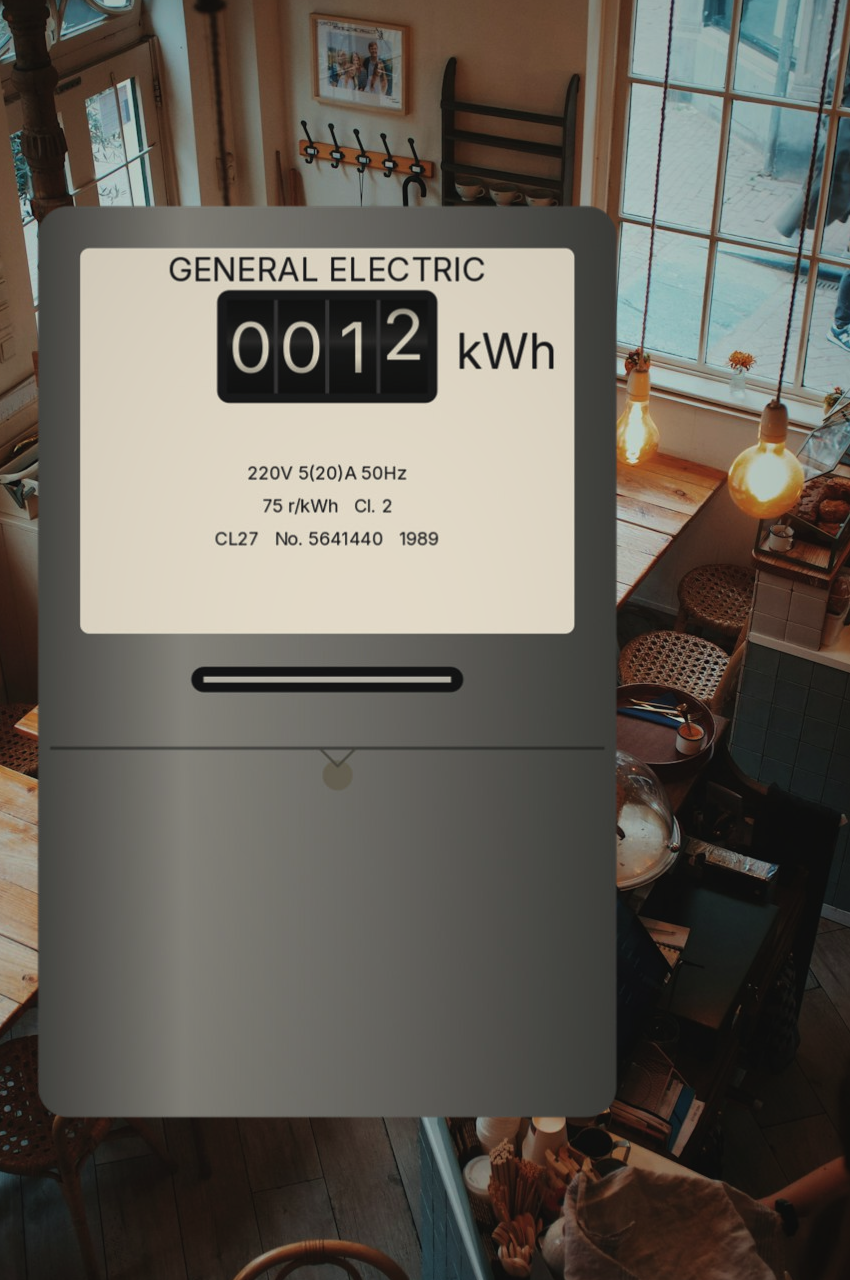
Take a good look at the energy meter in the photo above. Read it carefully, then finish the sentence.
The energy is 12 kWh
